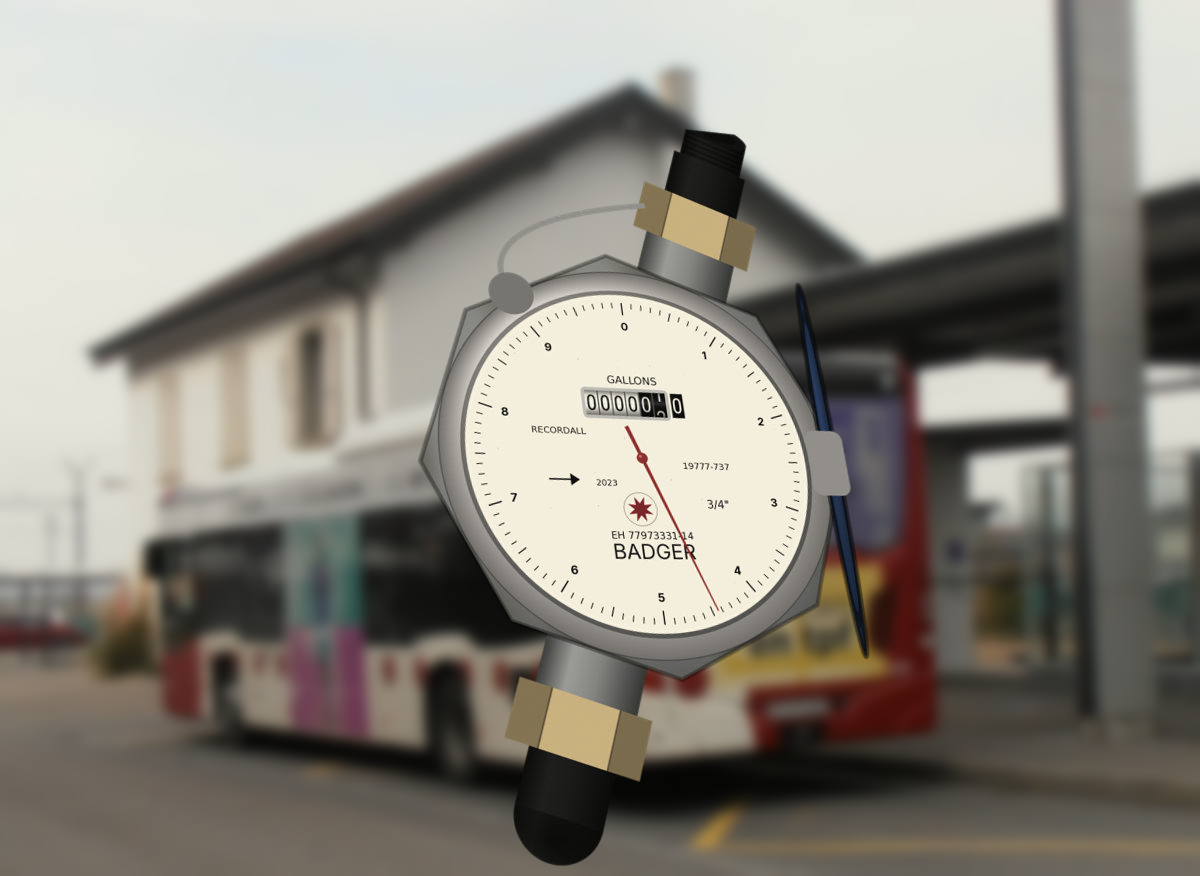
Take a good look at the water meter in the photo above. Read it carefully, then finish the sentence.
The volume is 14.4 gal
